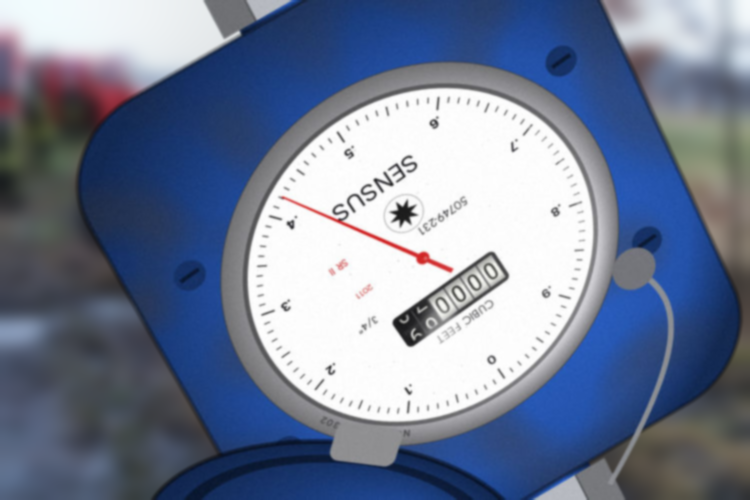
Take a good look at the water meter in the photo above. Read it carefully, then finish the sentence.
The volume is 69.42 ft³
